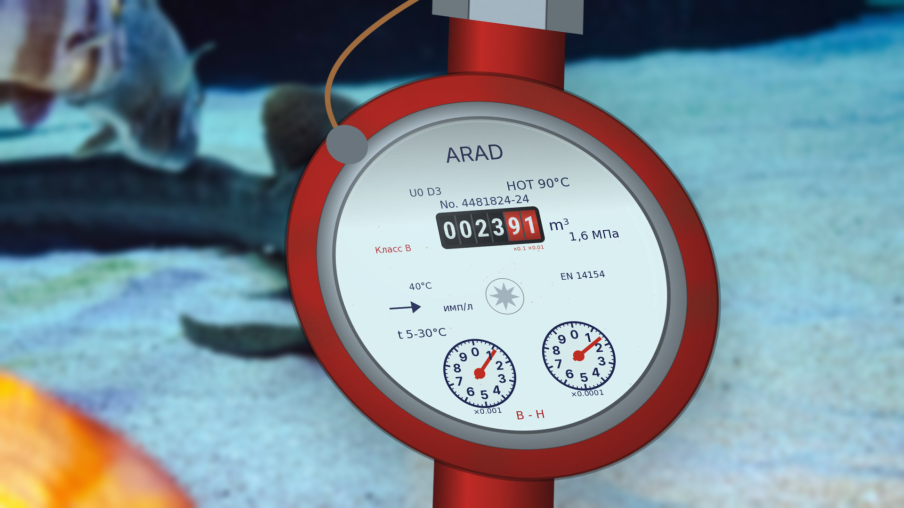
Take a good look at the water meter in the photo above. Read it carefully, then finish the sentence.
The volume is 23.9111 m³
